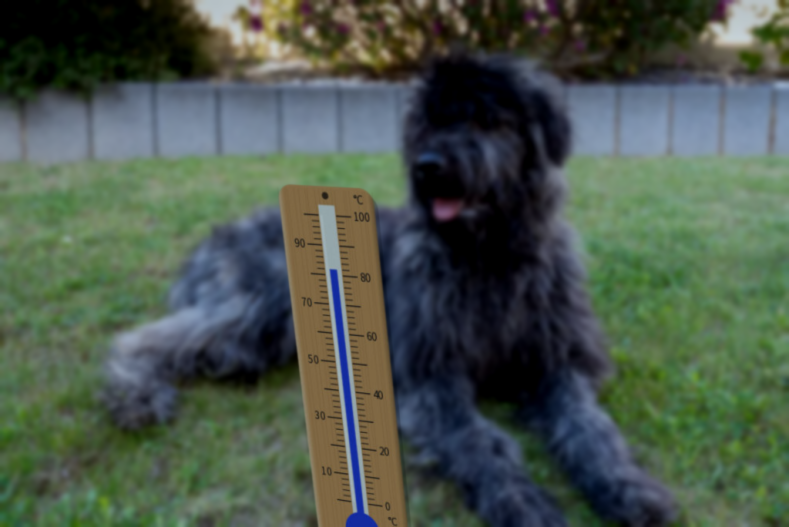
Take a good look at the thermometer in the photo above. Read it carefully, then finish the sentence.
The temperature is 82 °C
